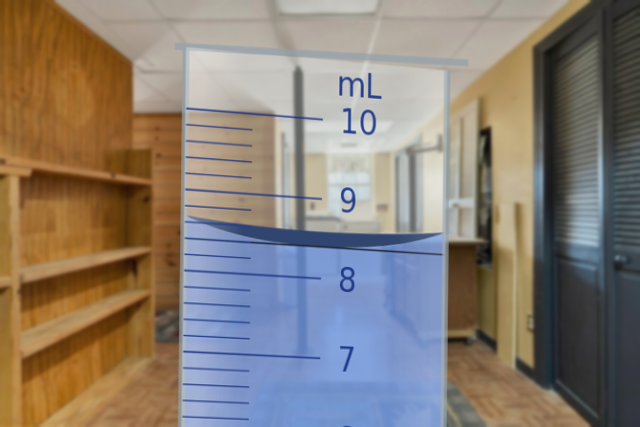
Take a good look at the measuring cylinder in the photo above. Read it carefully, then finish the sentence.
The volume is 8.4 mL
